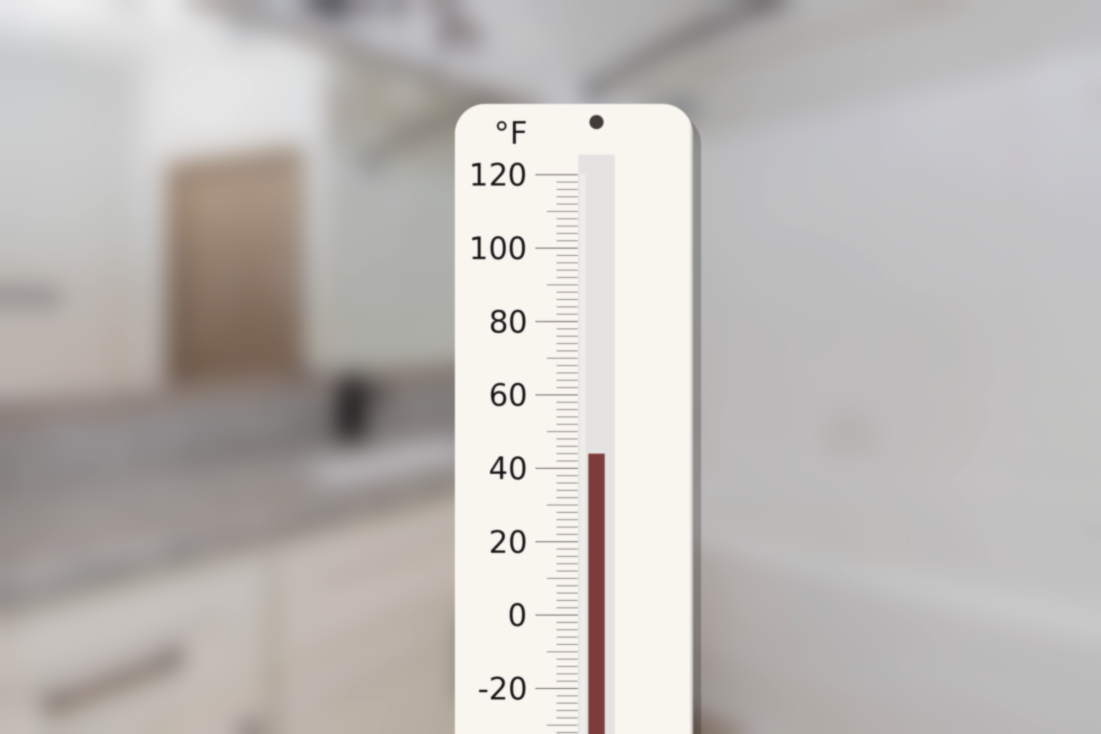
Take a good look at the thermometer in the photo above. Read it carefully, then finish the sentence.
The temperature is 44 °F
